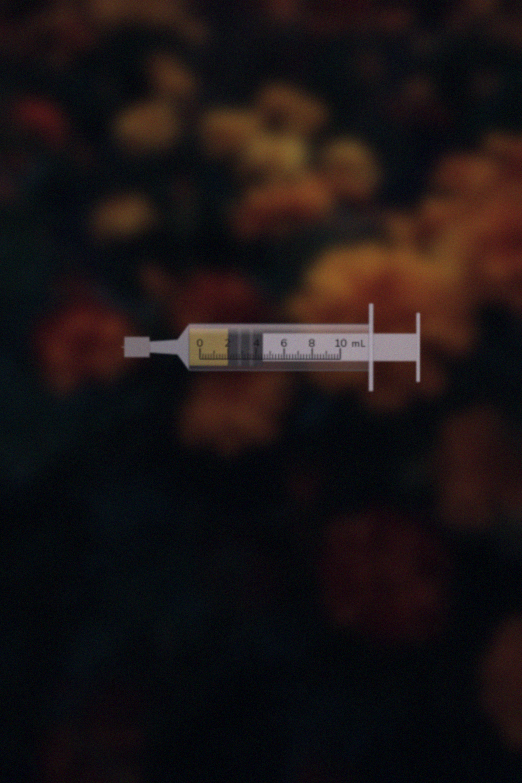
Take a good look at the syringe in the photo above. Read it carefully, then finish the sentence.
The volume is 2 mL
